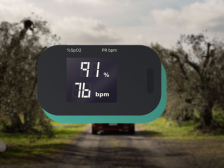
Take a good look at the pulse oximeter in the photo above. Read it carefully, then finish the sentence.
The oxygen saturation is 91 %
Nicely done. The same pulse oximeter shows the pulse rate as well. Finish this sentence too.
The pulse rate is 76 bpm
